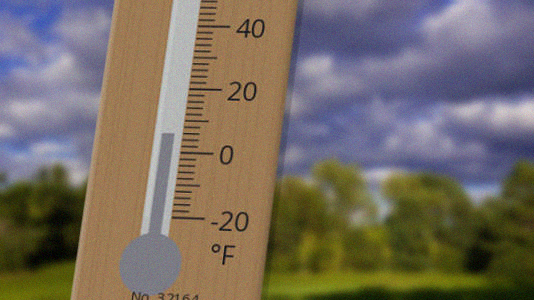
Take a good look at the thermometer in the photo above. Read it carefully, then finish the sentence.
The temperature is 6 °F
